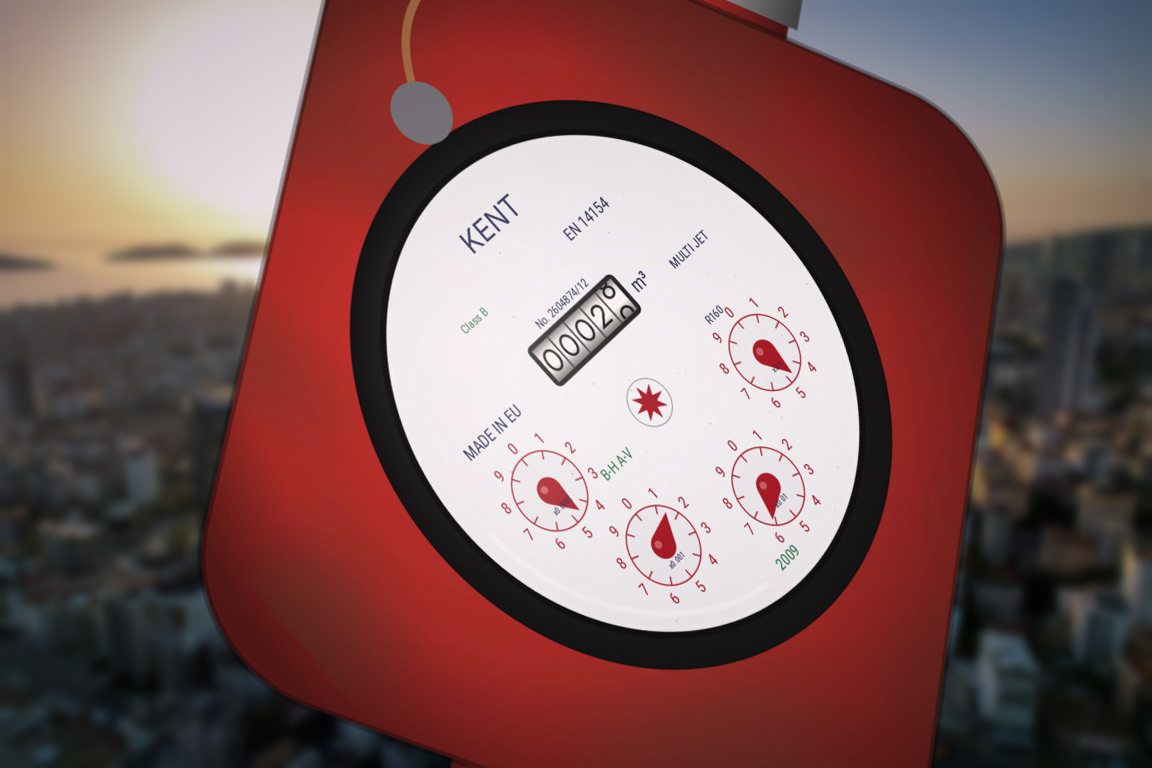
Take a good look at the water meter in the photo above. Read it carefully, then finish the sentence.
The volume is 28.4614 m³
